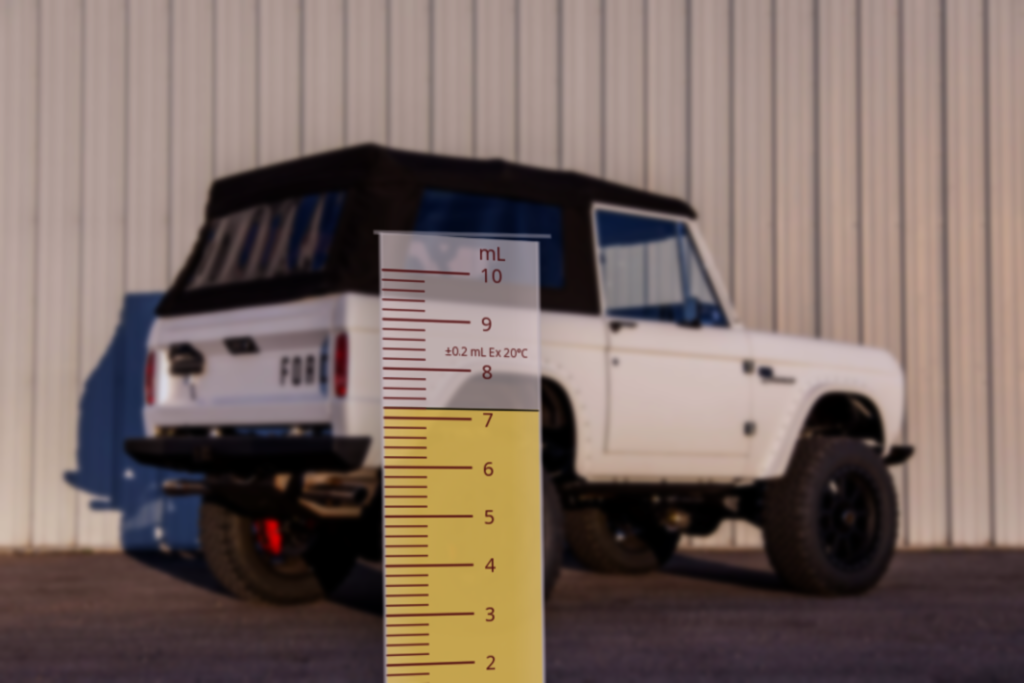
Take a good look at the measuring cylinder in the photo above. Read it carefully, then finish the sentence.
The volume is 7.2 mL
